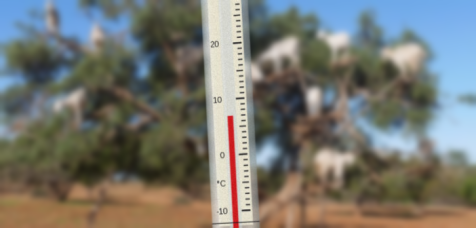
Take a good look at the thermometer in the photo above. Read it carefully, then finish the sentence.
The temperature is 7 °C
